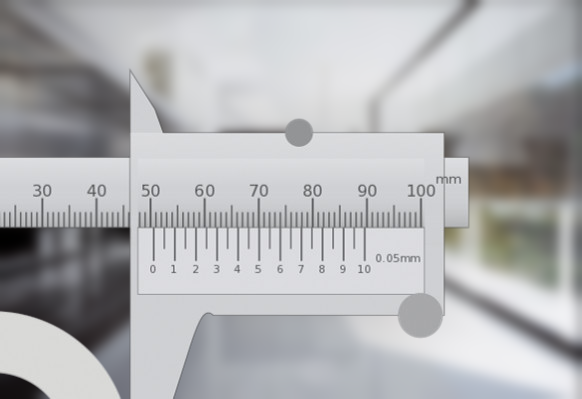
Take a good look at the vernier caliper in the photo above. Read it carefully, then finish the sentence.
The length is 50.6 mm
